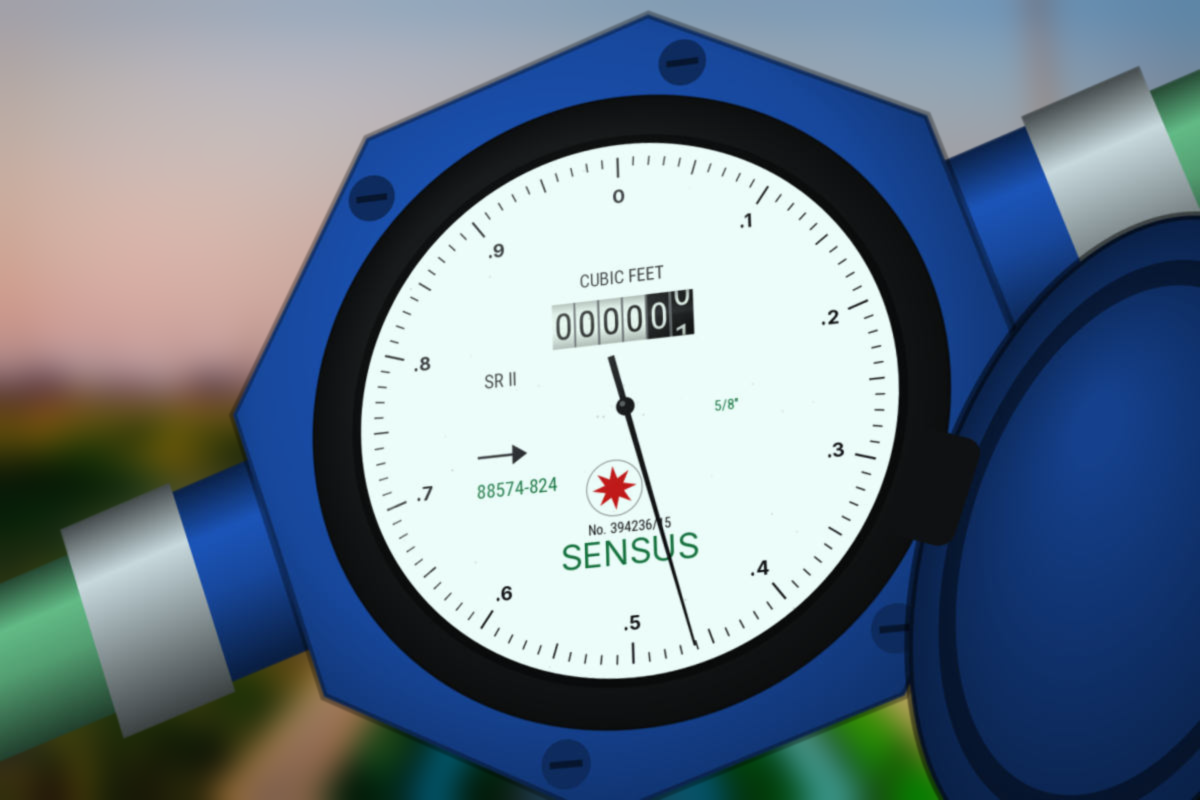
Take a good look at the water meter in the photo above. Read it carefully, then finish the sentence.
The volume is 0.46 ft³
